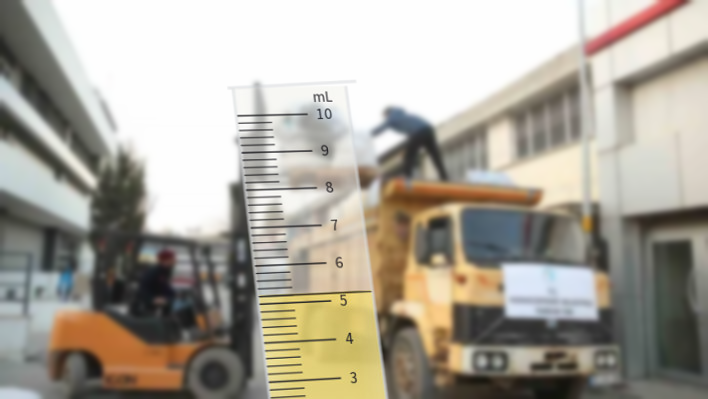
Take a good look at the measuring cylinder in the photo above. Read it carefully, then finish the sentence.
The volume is 5.2 mL
